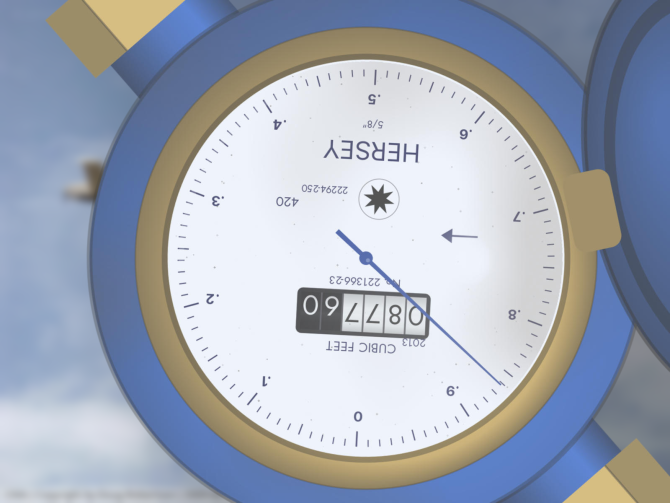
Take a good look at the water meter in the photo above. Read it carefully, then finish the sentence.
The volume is 87759.86 ft³
